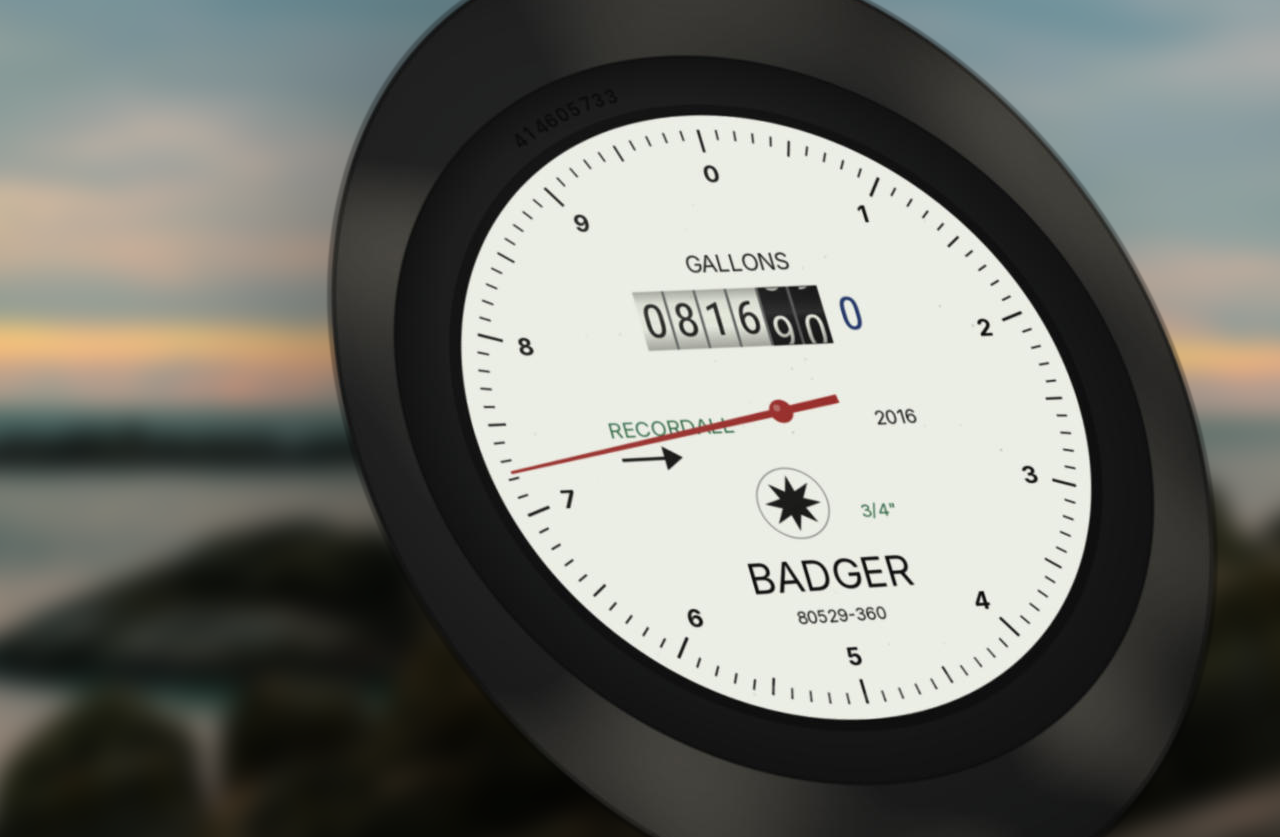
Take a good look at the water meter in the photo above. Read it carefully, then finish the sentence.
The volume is 816897.2 gal
